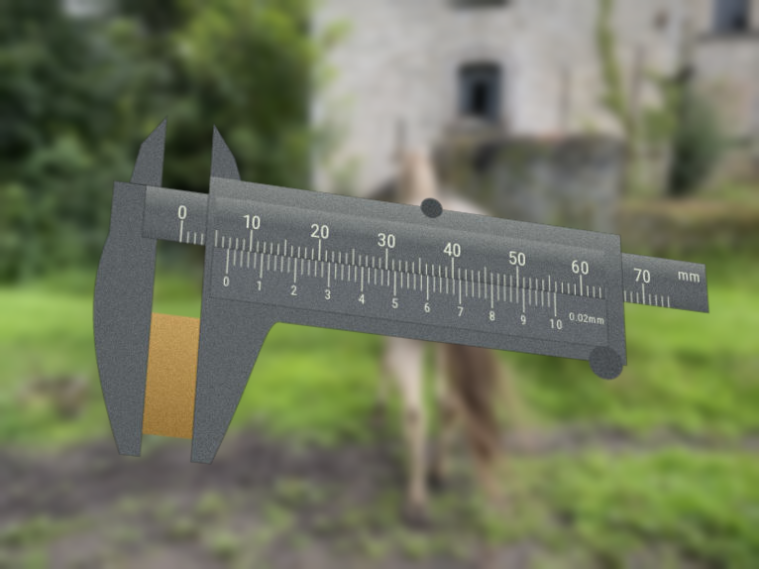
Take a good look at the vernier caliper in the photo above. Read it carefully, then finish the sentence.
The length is 6.8 mm
